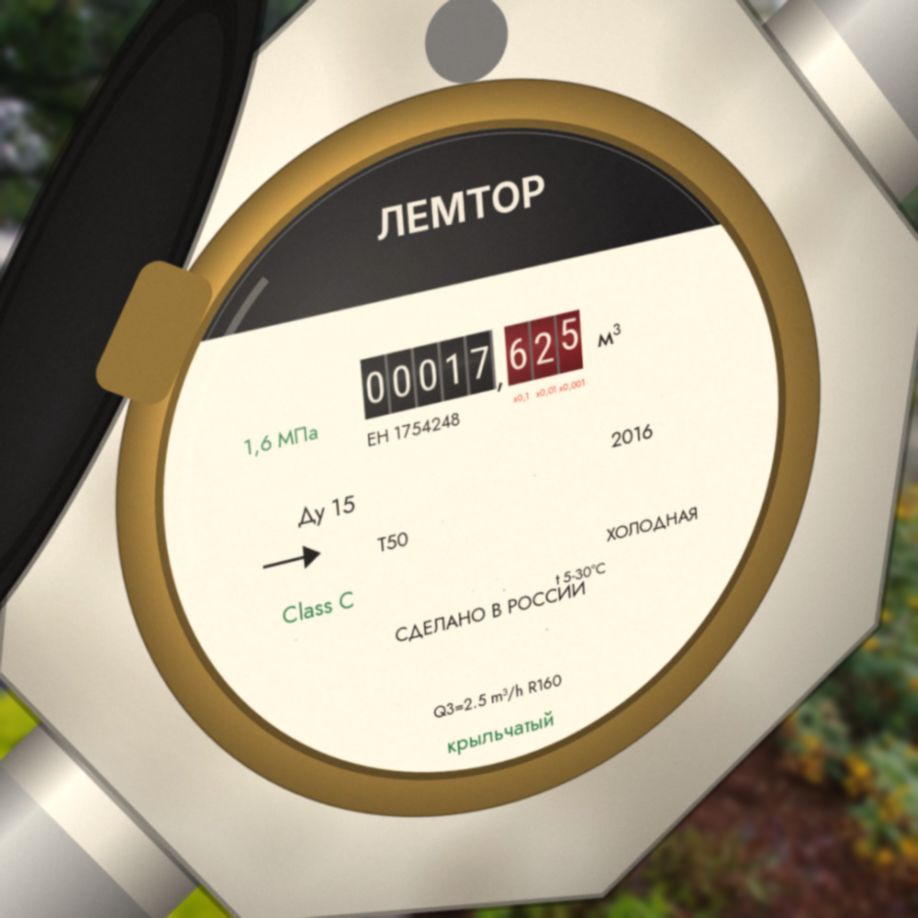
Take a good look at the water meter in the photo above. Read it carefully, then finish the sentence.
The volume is 17.625 m³
